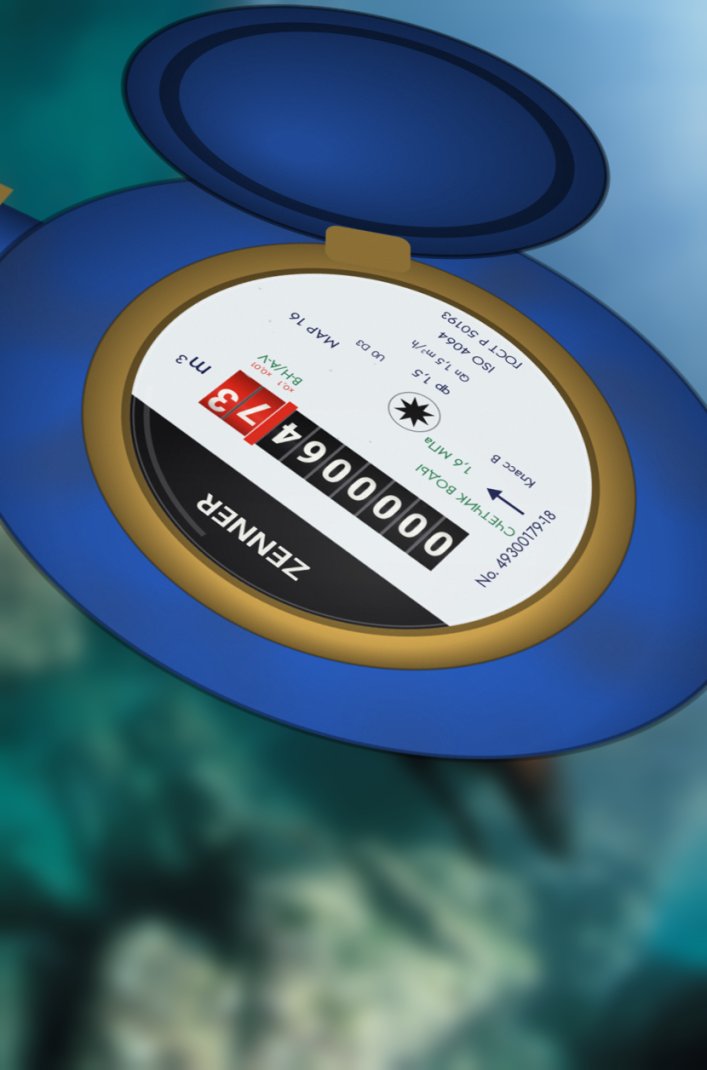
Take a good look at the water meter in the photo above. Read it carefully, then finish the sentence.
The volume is 64.73 m³
